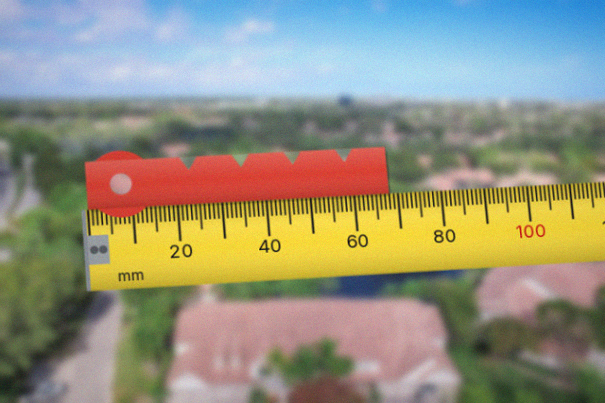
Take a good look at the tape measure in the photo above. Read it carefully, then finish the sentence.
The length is 68 mm
